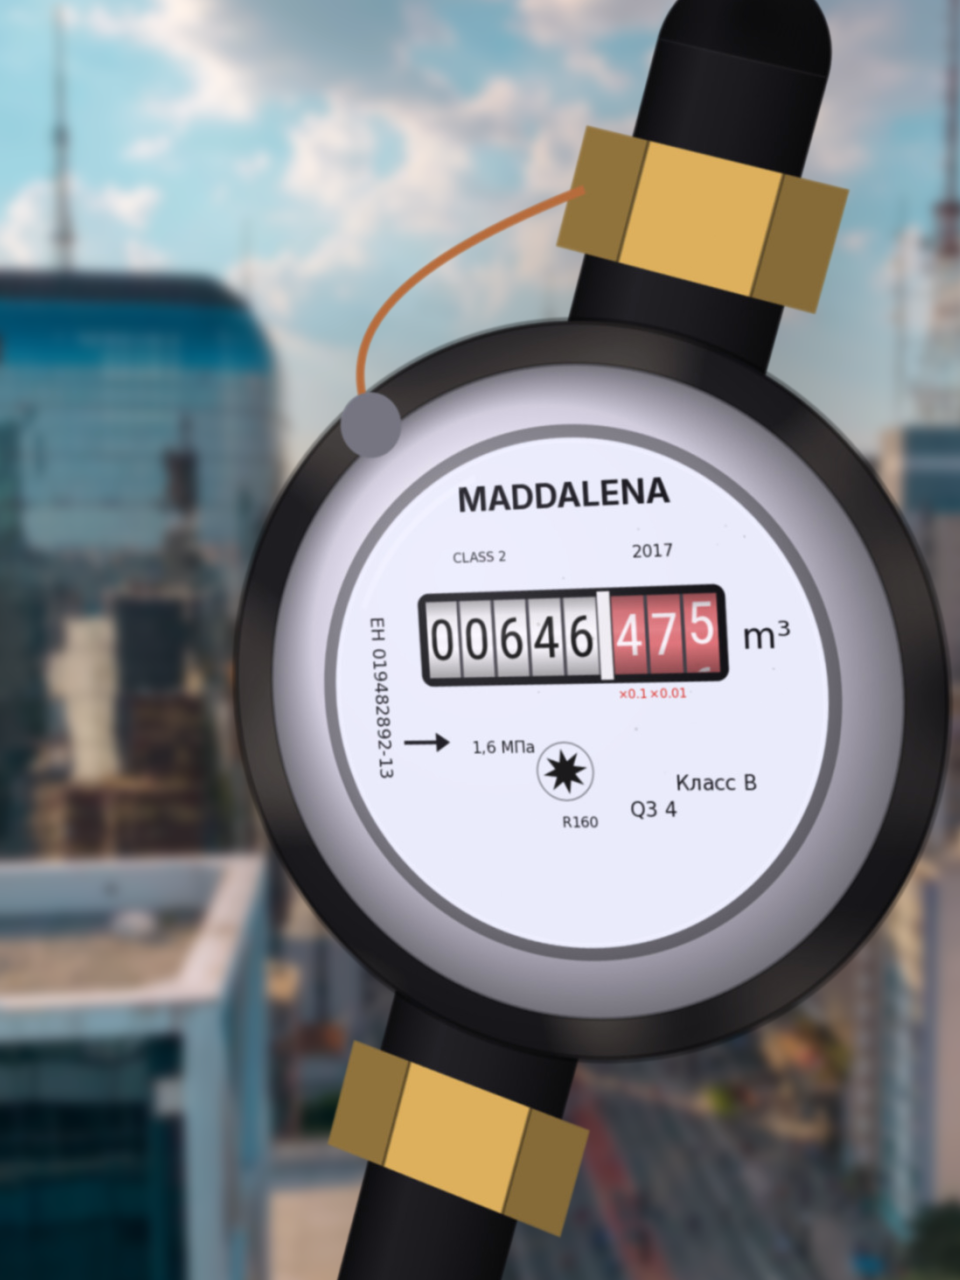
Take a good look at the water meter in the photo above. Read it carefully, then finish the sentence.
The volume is 646.475 m³
